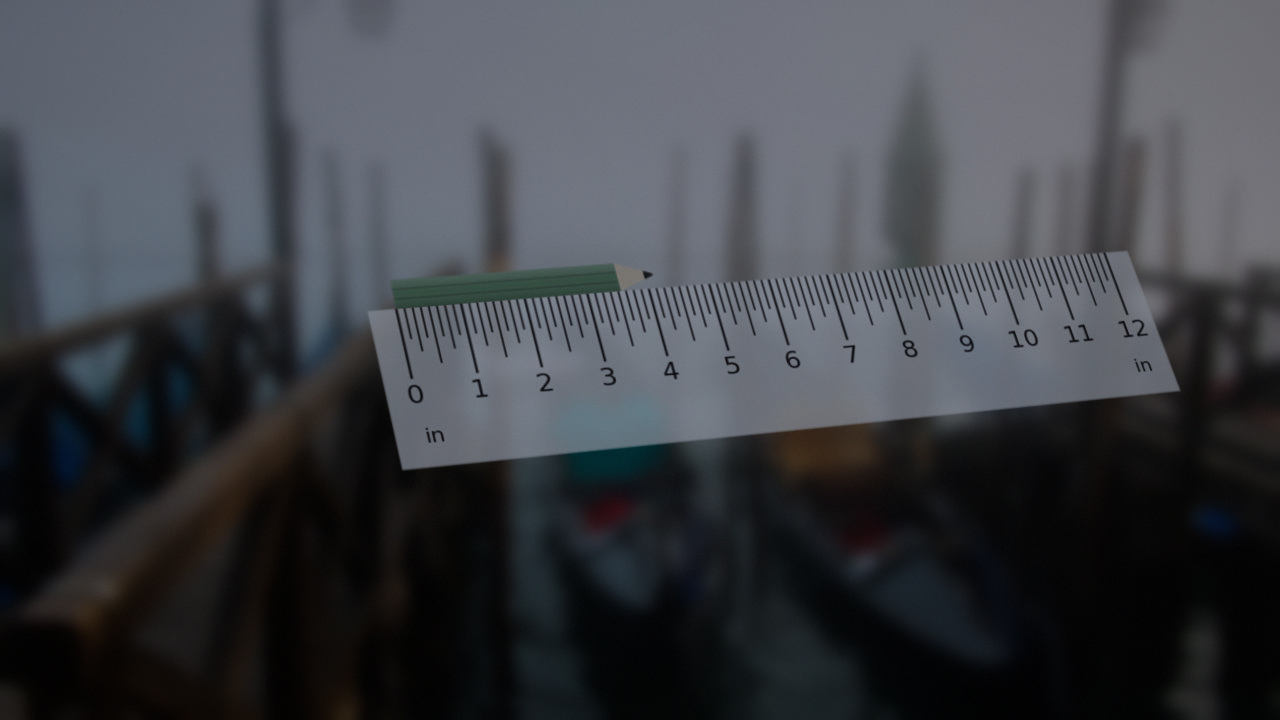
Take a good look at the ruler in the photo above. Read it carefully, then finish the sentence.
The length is 4.125 in
